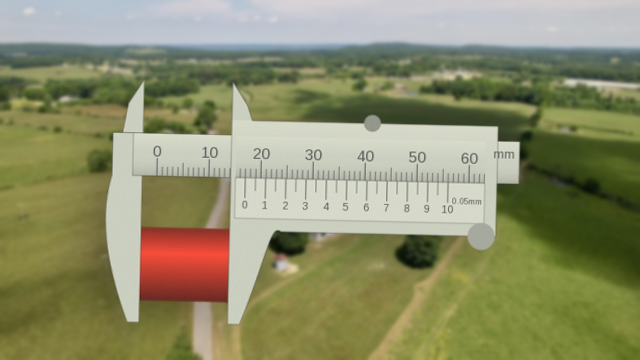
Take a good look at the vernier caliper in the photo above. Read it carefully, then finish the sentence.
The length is 17.0 mm
